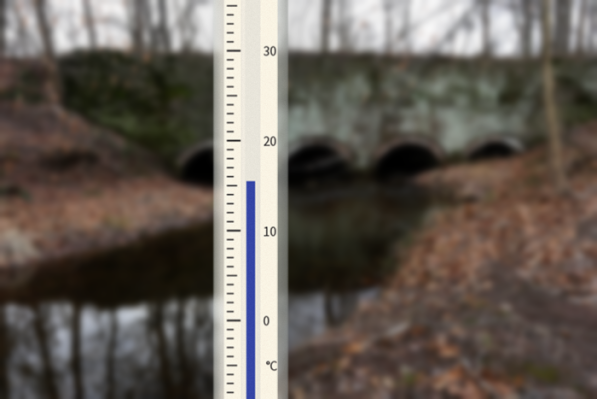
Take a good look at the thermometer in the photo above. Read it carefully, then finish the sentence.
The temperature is 15.5 °C
